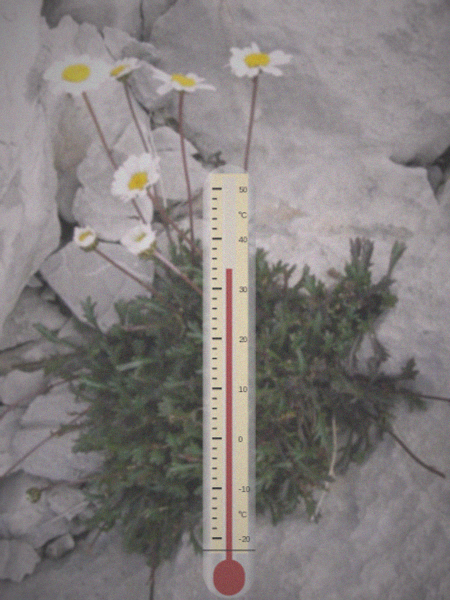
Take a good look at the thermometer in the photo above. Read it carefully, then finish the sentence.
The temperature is 34 °C
